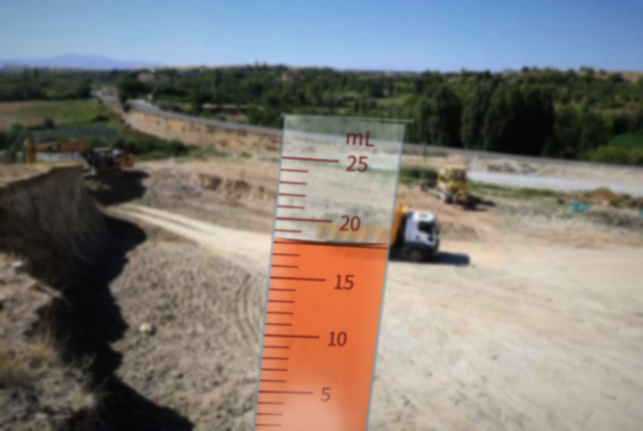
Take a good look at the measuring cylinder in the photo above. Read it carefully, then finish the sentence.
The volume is 18 mL
